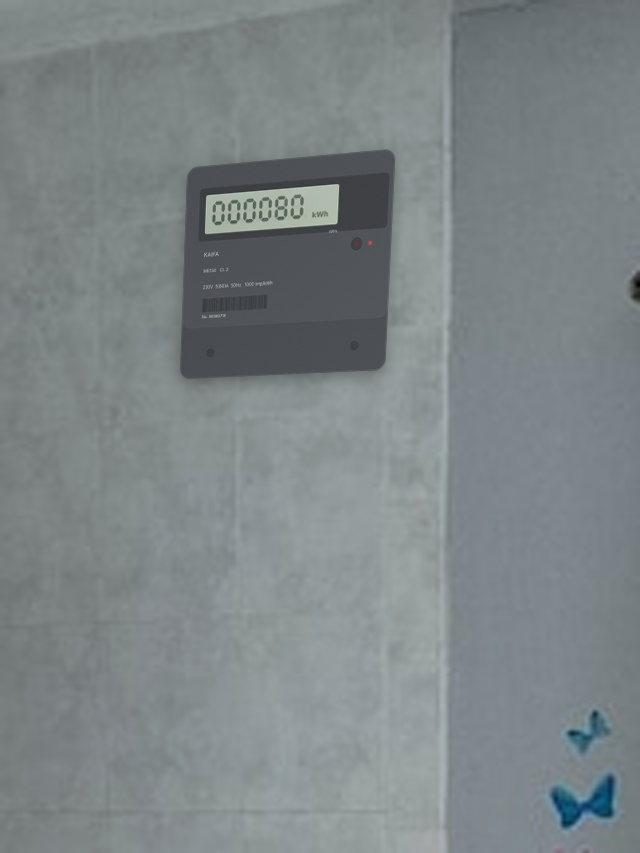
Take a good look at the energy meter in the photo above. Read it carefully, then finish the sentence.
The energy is 80 kWh
